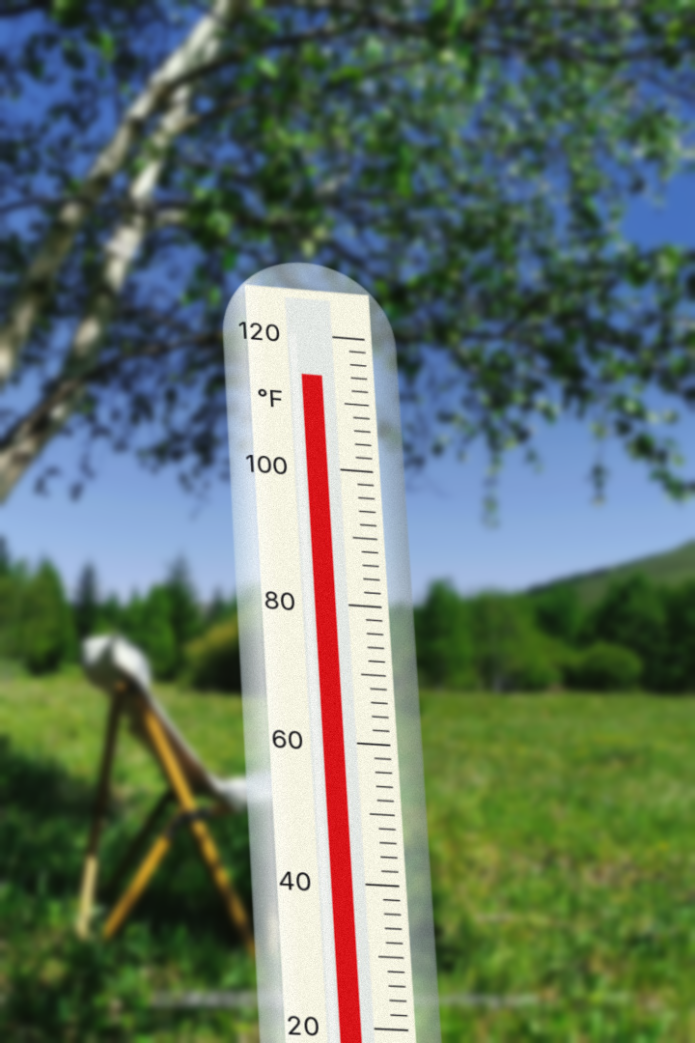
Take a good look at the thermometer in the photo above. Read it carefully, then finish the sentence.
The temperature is 114 °F
